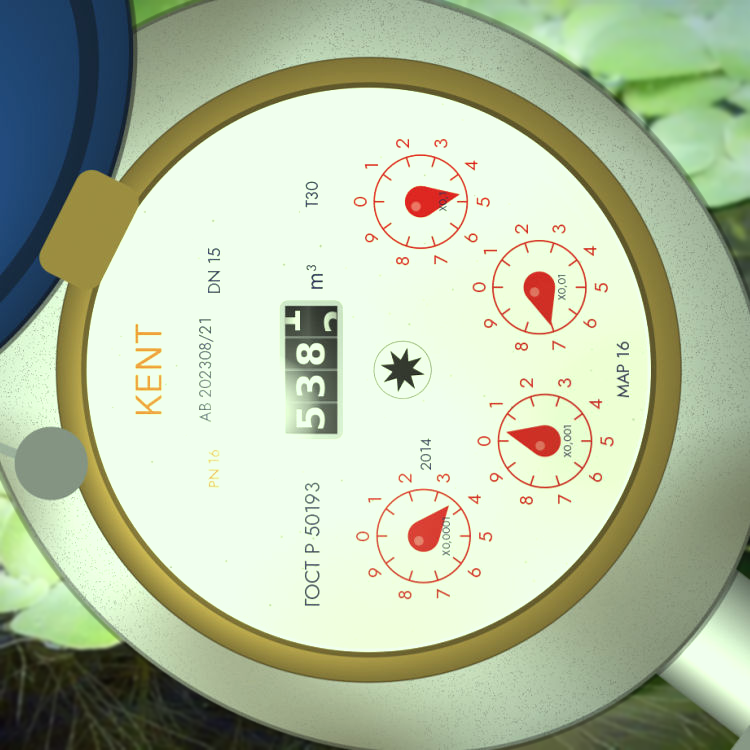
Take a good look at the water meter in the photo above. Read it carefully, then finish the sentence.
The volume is 5381.4703 m³
